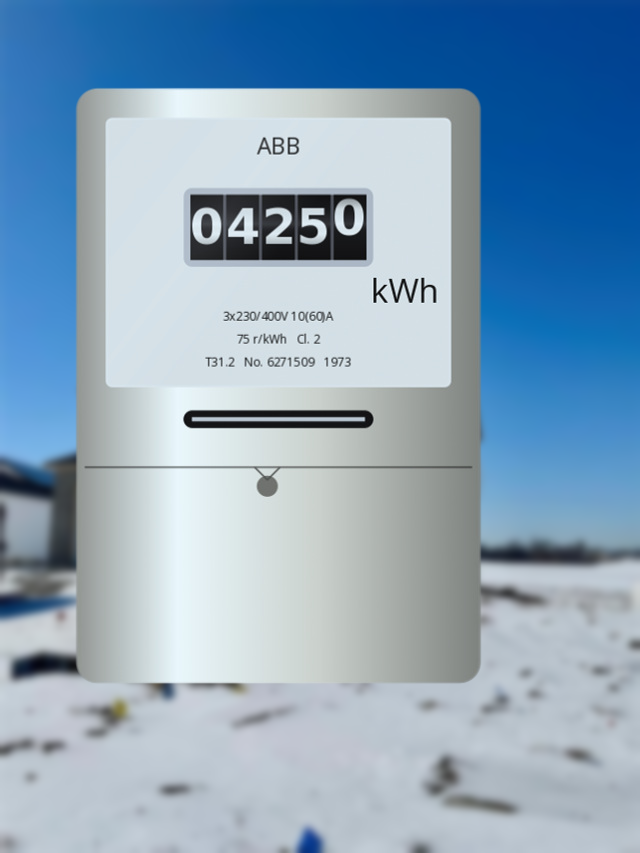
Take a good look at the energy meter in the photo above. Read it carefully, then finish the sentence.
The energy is 4250 kWh
